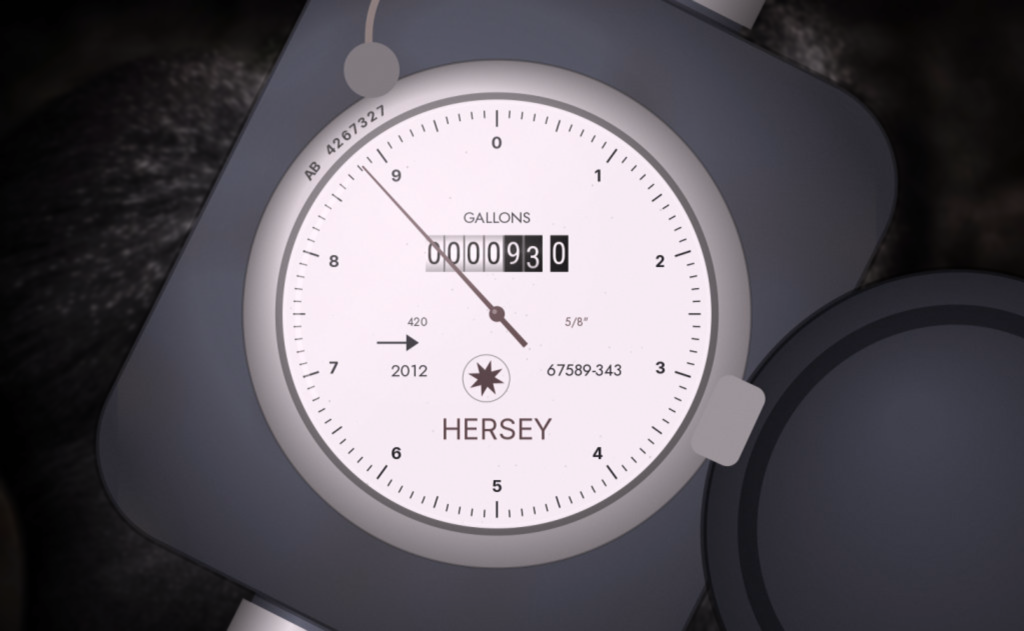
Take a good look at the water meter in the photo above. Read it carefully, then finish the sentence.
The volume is 928.8 gal
